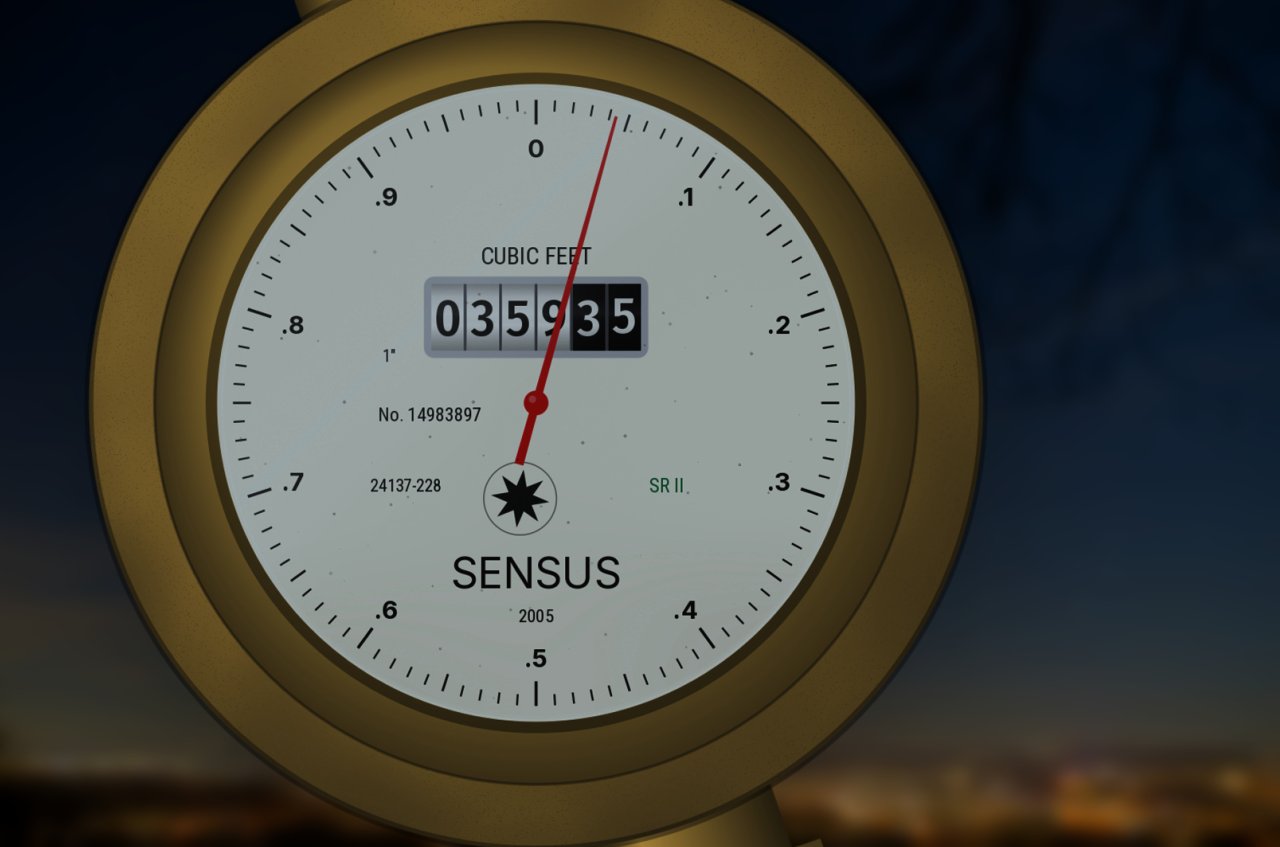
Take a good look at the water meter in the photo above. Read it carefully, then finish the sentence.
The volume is 35935.04 ft³
